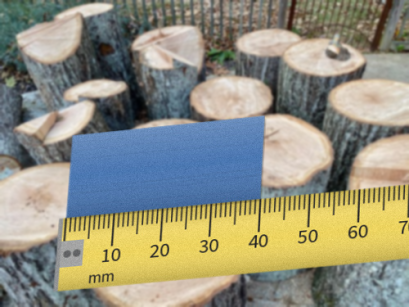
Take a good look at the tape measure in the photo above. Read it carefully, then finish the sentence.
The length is 40 mm
